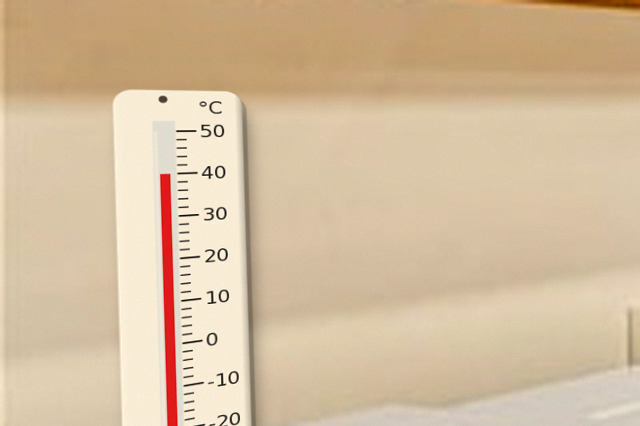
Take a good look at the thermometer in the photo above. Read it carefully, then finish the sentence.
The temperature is 40 °C
